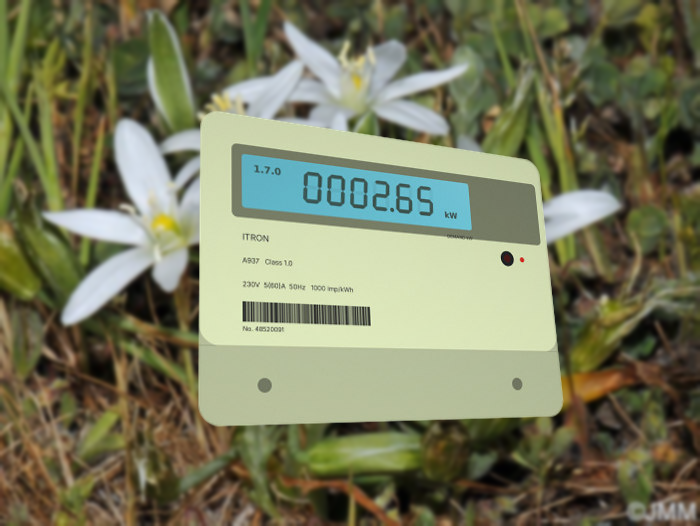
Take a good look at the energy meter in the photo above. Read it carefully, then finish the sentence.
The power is 2.65 kW
